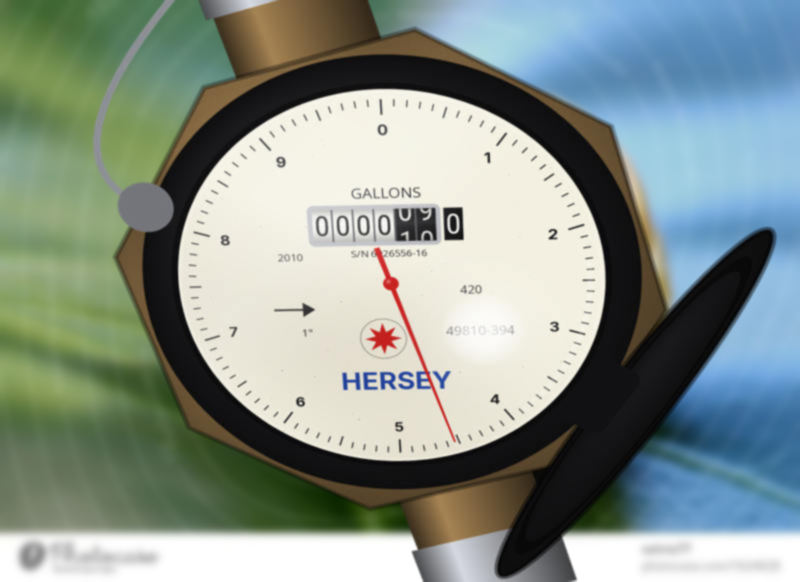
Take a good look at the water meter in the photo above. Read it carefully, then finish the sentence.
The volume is 94.5 gal
